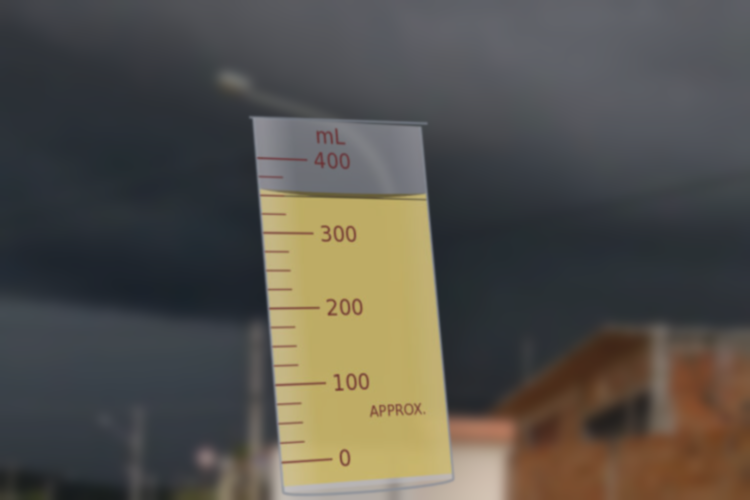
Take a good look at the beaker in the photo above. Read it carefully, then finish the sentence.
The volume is 350 mL
